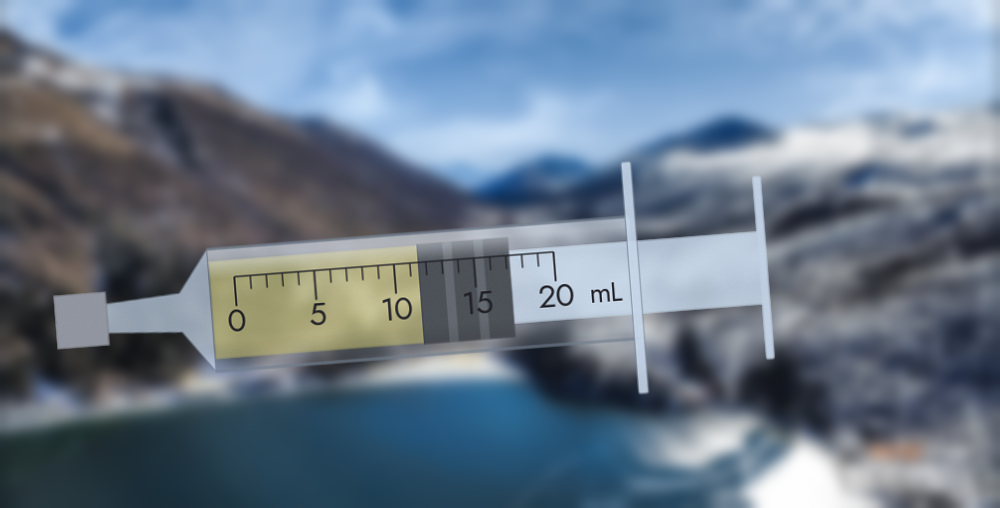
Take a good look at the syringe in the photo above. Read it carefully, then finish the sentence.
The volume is 11.5 mL
